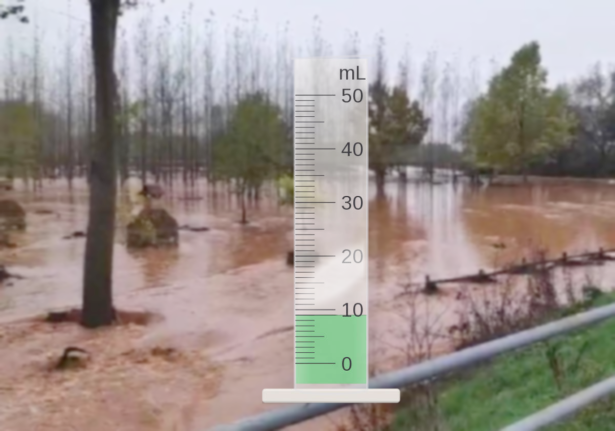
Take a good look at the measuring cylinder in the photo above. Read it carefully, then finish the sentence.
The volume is 9 mL
